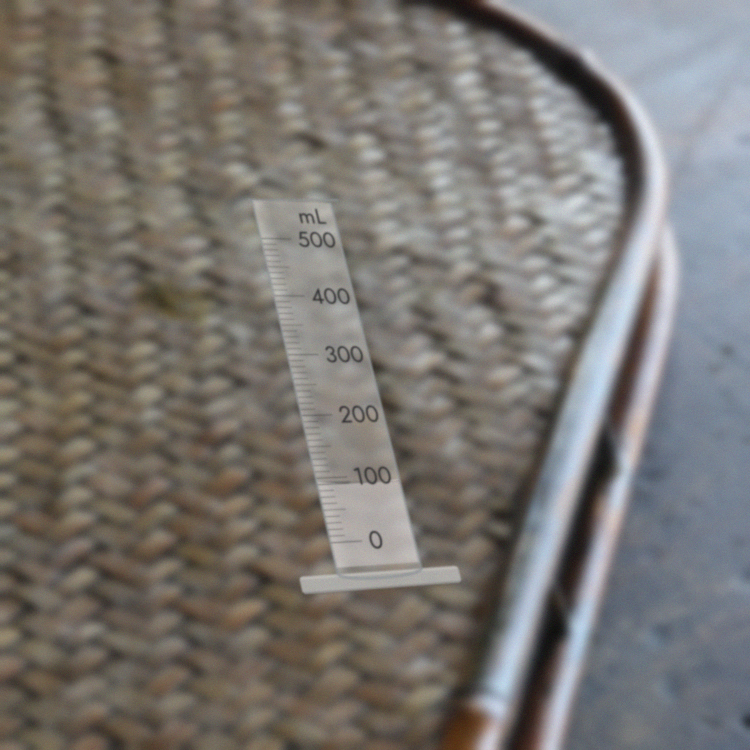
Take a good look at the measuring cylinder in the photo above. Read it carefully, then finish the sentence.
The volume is 90 mL
